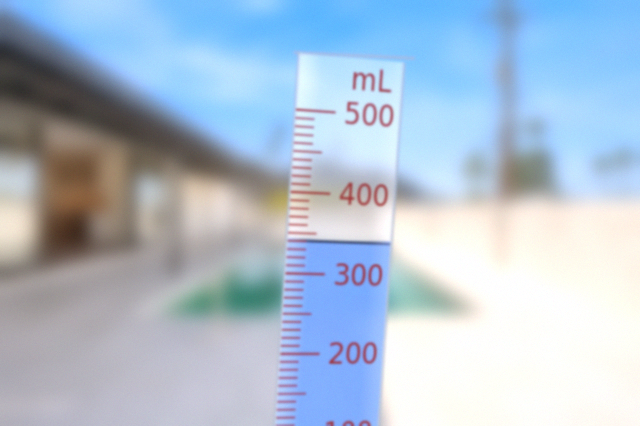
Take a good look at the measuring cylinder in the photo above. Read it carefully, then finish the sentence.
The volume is 340 mL
